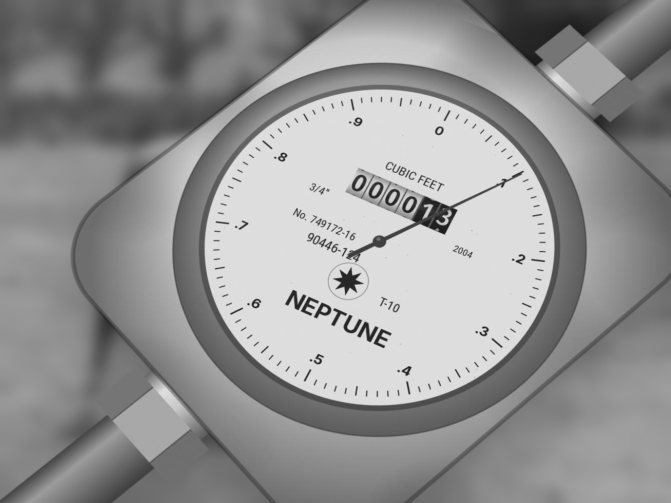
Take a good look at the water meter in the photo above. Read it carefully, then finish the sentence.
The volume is 13.10 ft³
